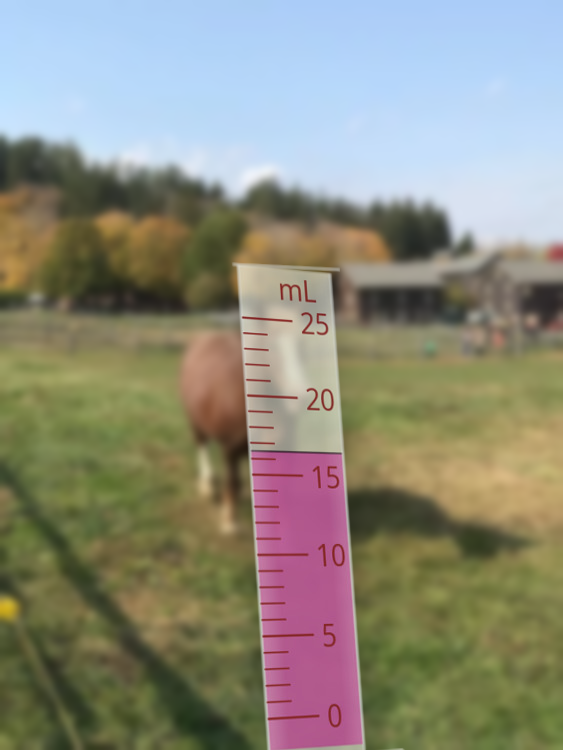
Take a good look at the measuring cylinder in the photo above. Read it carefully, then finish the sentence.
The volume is 16.5 mL
